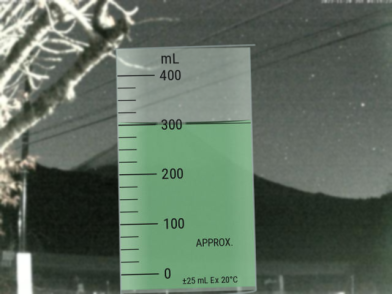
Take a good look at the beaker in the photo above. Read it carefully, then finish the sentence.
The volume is 300 mL
